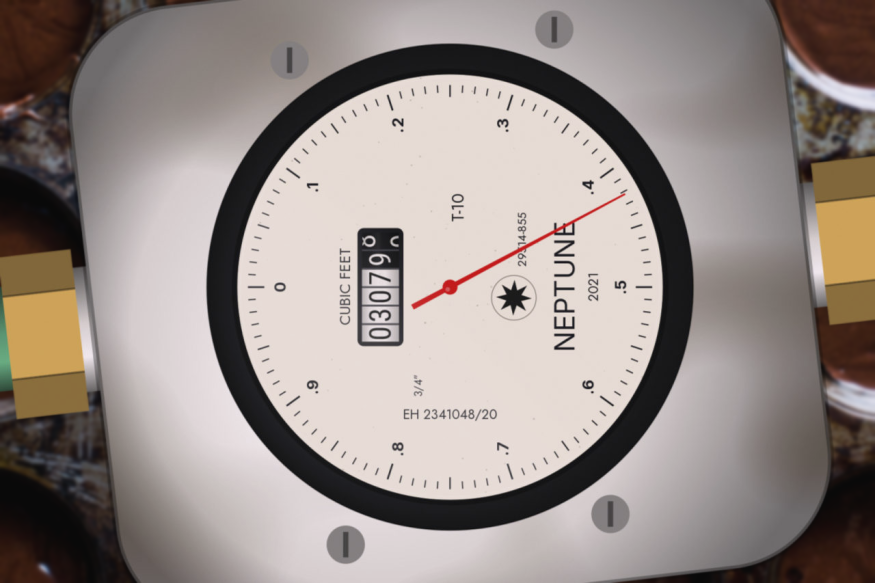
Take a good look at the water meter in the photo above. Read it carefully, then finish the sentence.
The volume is 30798.42 ft³
